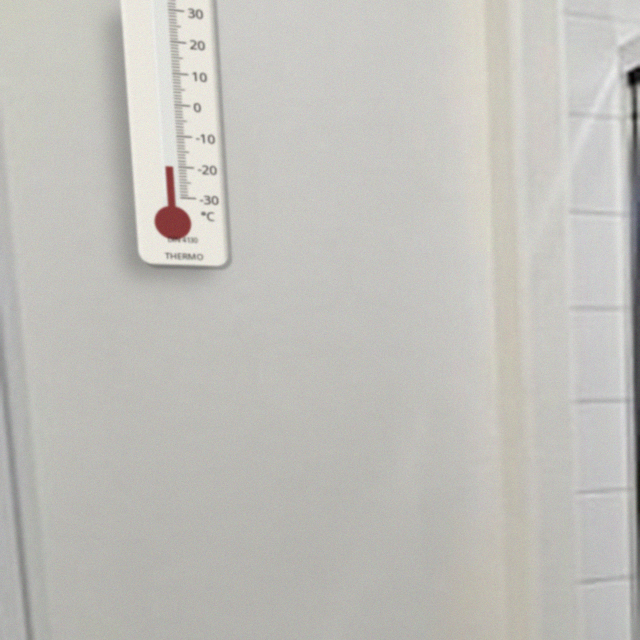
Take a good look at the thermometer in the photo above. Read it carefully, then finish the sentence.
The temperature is -20 °C
